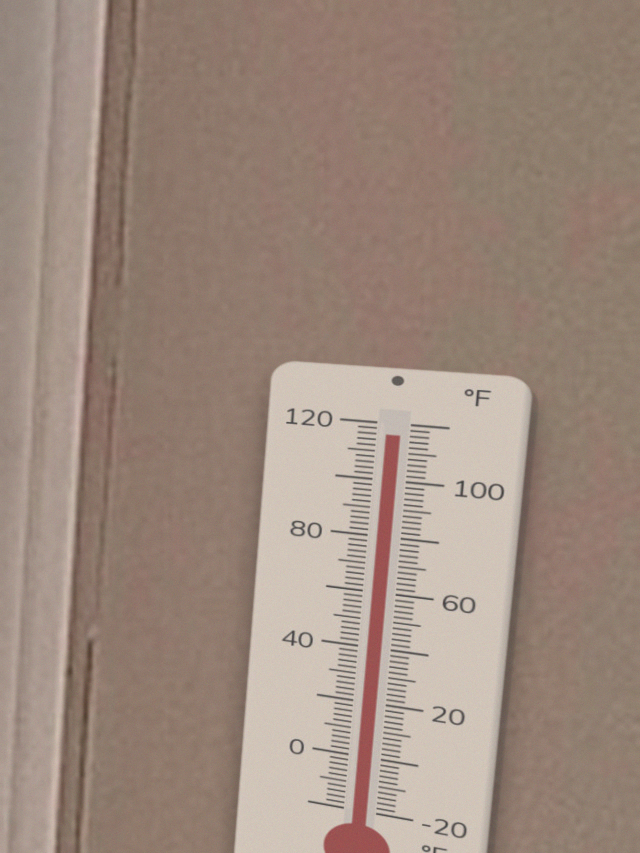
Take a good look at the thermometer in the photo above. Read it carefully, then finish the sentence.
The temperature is 116 °F
